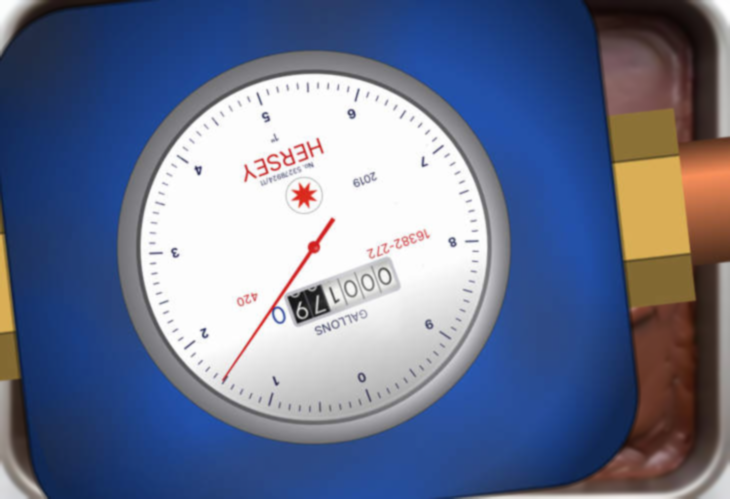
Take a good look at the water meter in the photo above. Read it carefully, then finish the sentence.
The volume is 1791.5 gal
